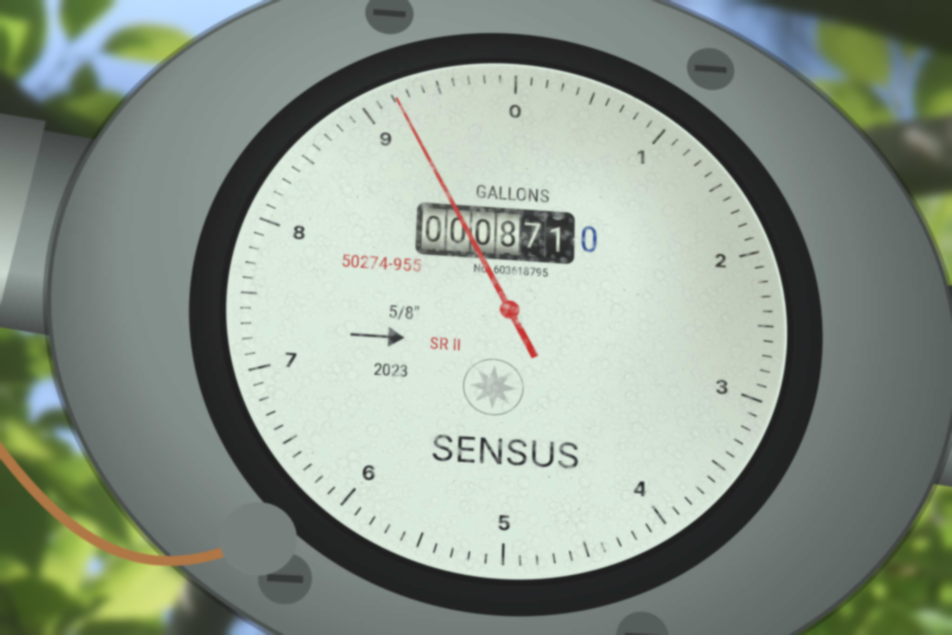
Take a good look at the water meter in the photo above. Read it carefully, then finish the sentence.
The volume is 8709.2 gal
